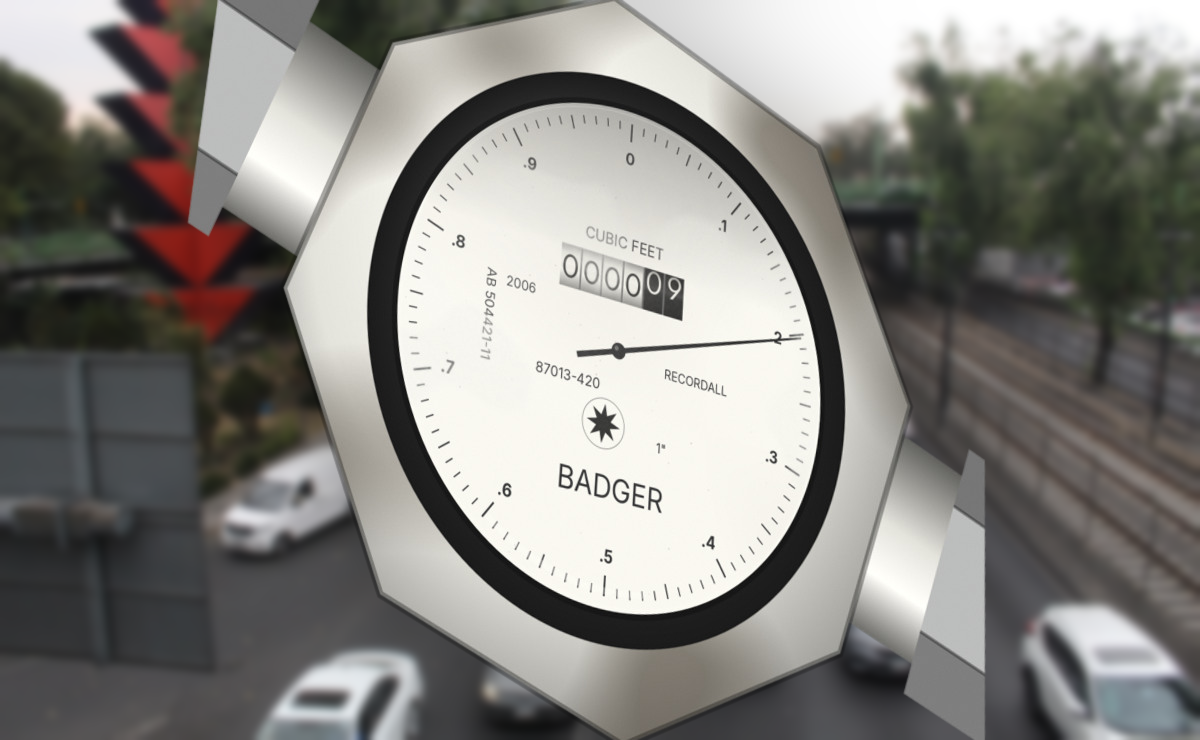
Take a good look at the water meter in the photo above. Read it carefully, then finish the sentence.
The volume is 9.20 ft³
